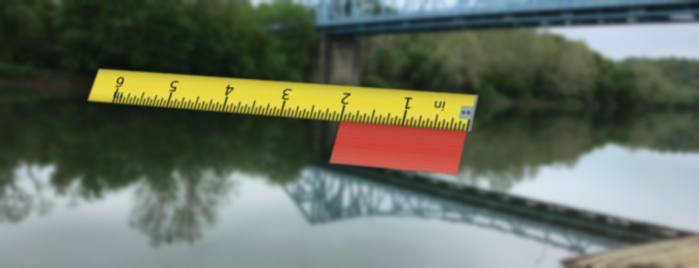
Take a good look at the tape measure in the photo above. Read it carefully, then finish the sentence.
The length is 2 in
